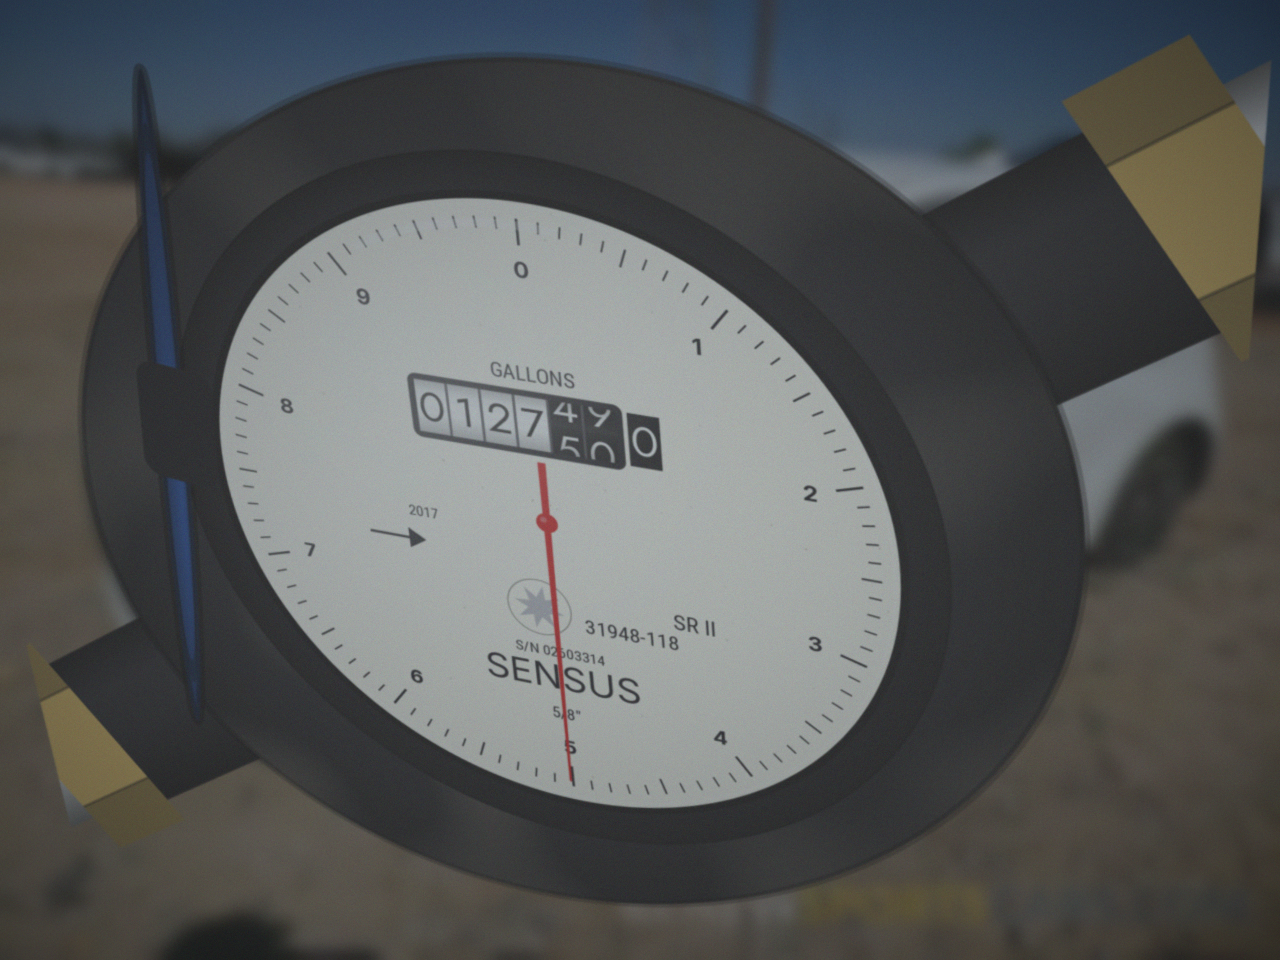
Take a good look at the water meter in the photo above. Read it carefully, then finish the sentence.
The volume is 127495.0 gal
